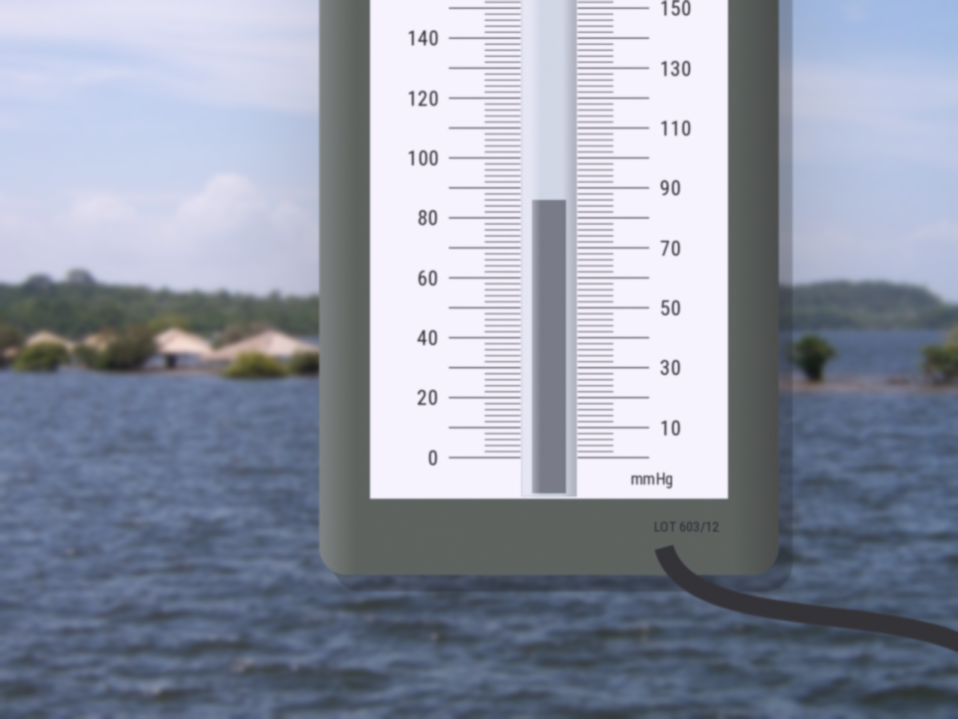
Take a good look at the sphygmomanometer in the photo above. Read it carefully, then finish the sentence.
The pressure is 86 mmHg
